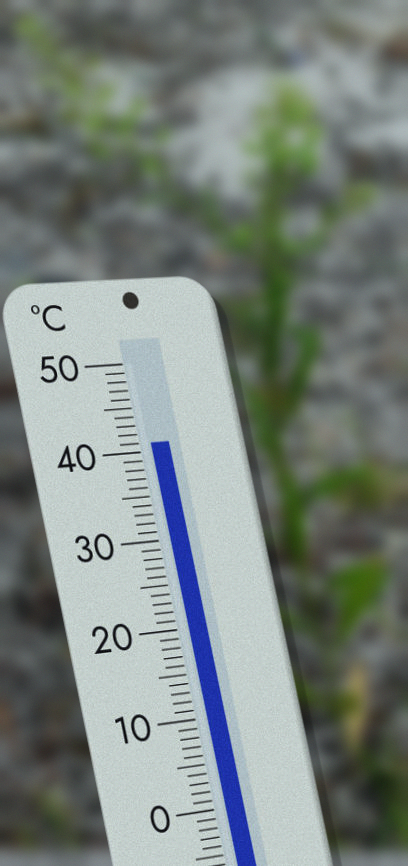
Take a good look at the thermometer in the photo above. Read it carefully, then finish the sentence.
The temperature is 41 °C
